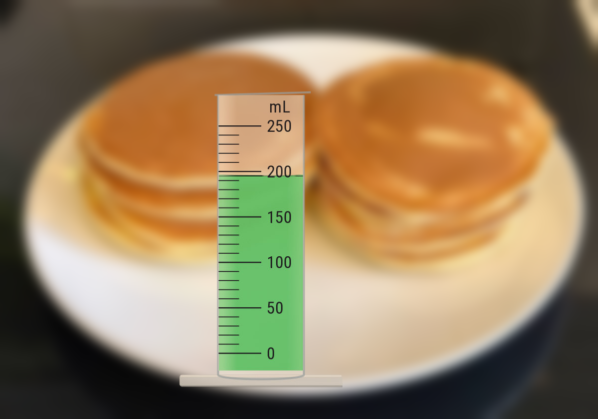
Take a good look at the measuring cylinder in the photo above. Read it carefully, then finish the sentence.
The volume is 195 mL
